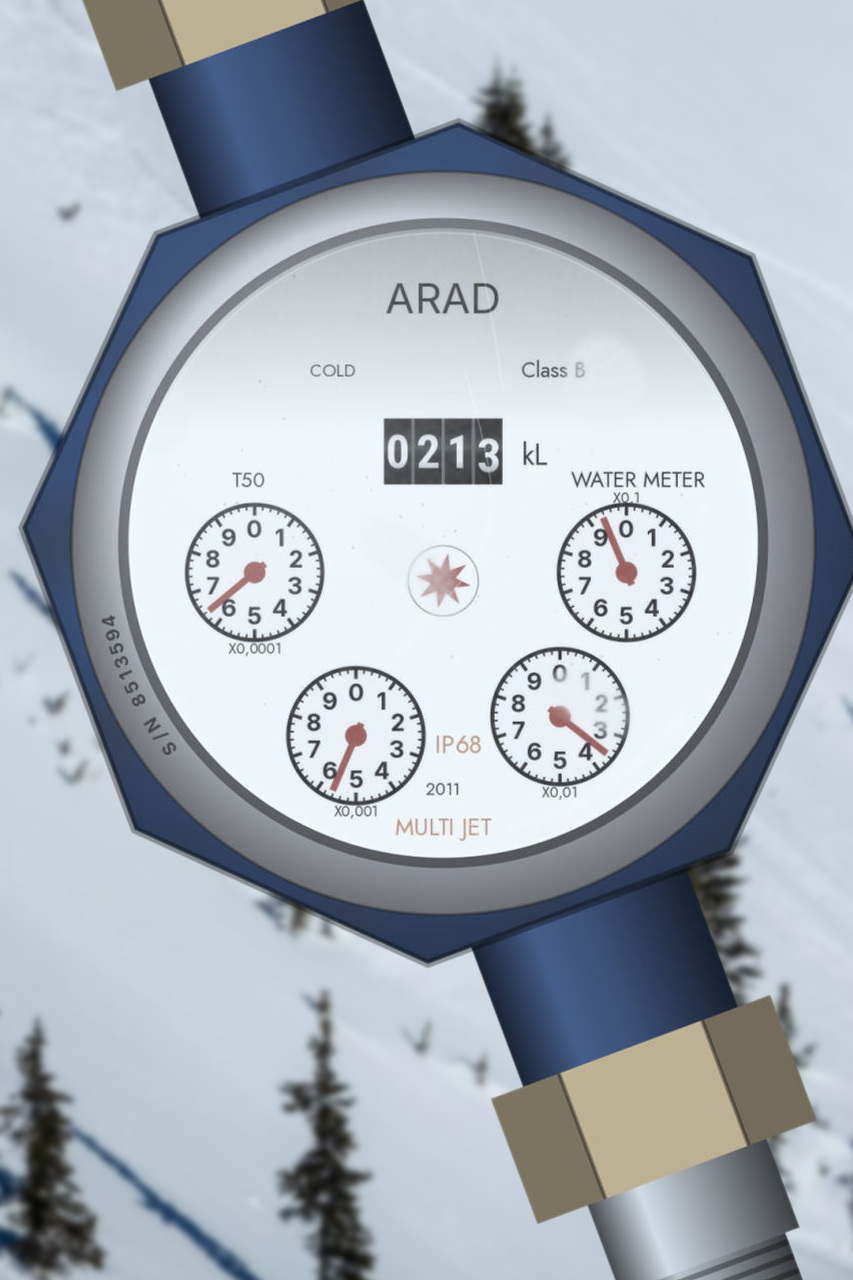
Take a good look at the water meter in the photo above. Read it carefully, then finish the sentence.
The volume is 212.9356 kL
